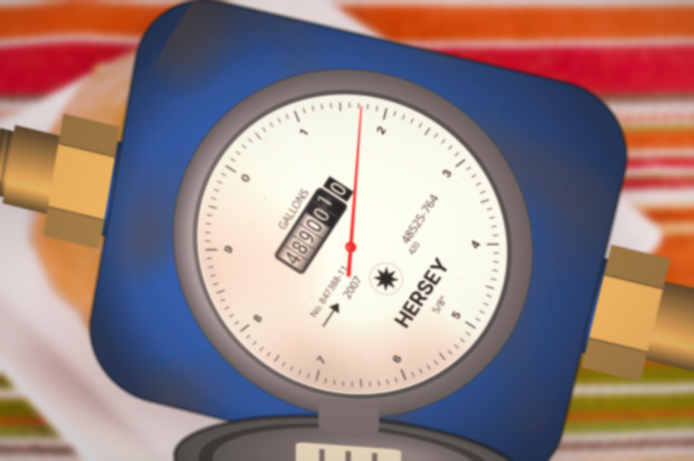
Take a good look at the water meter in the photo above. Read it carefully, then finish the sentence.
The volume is 4890011.7 gal
